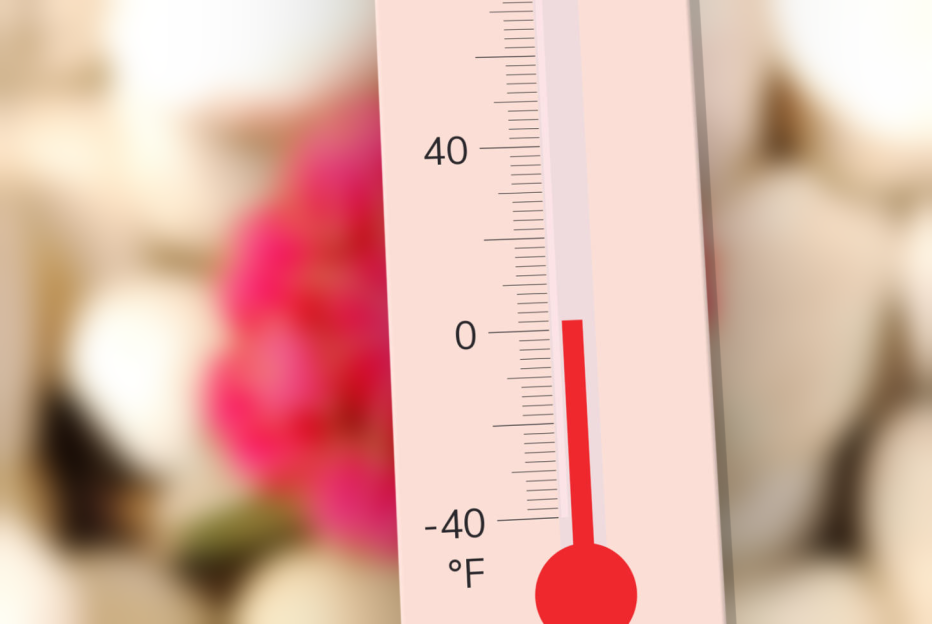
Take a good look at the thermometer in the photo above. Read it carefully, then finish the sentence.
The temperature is 2 °F
